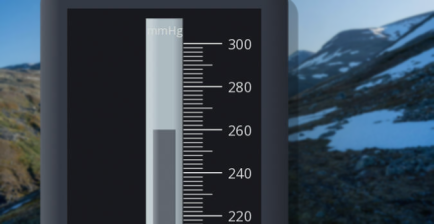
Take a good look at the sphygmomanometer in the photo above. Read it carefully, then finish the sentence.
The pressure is 260 mmHg
